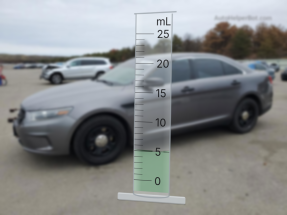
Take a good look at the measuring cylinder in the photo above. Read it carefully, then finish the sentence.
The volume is 5 mL
